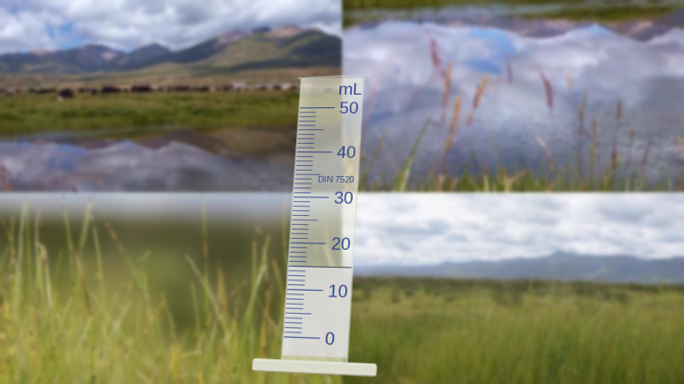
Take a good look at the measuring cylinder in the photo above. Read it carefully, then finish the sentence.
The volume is 15 mL
